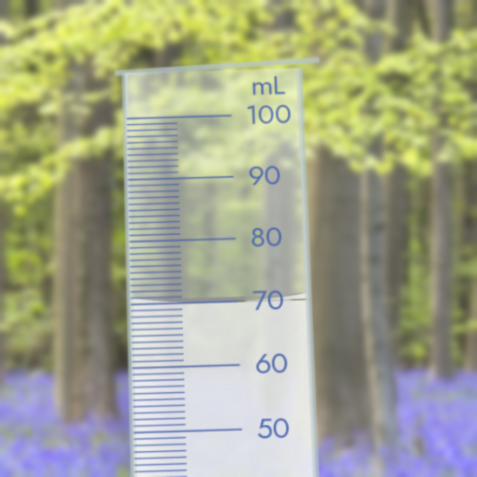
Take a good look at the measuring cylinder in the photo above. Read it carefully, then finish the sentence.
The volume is 70 mL
